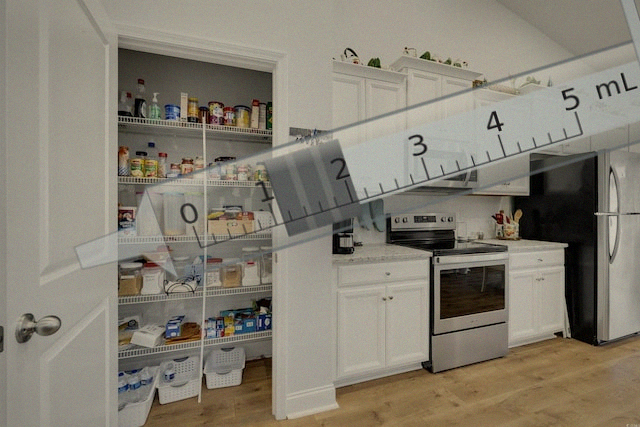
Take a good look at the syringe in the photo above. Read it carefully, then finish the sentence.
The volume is 1.1 mL
